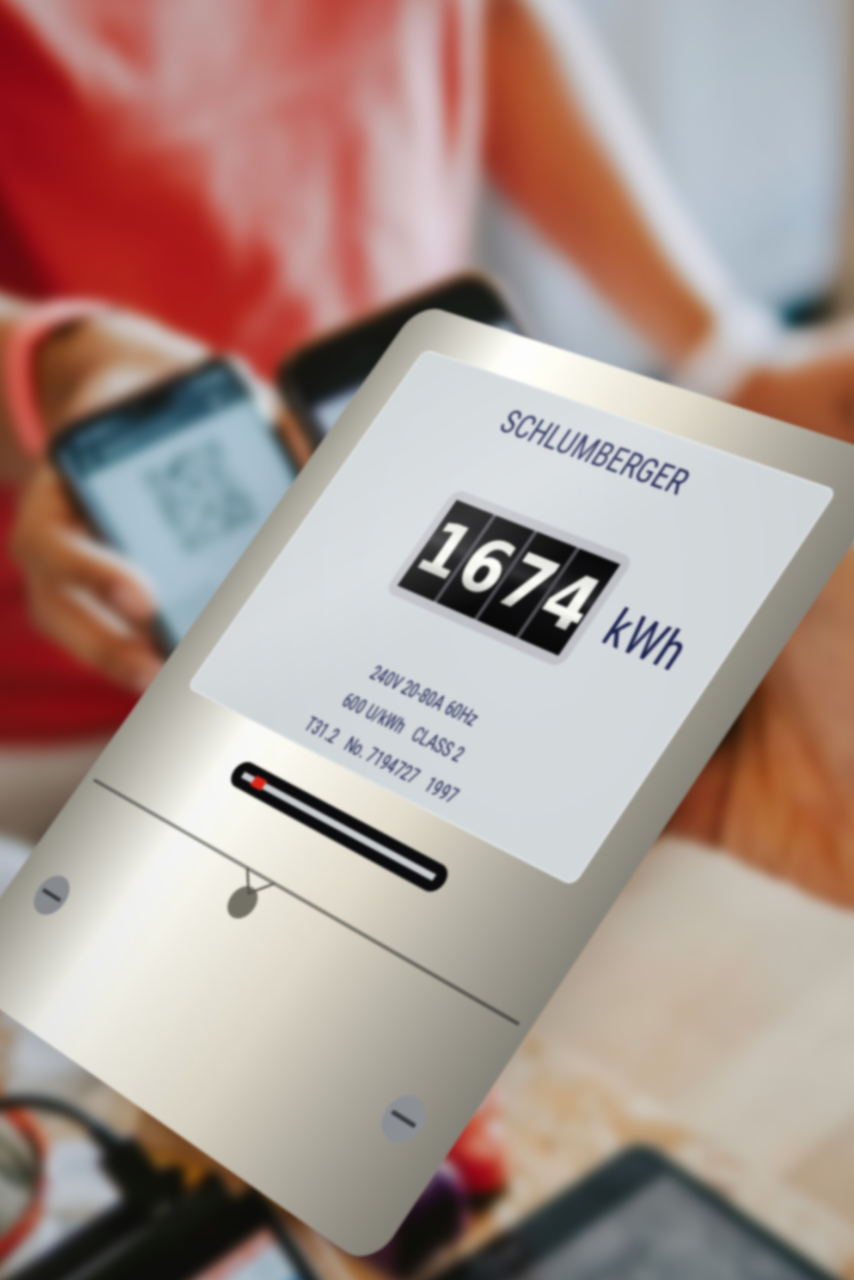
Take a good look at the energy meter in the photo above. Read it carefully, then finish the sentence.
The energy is 1674 kWh
